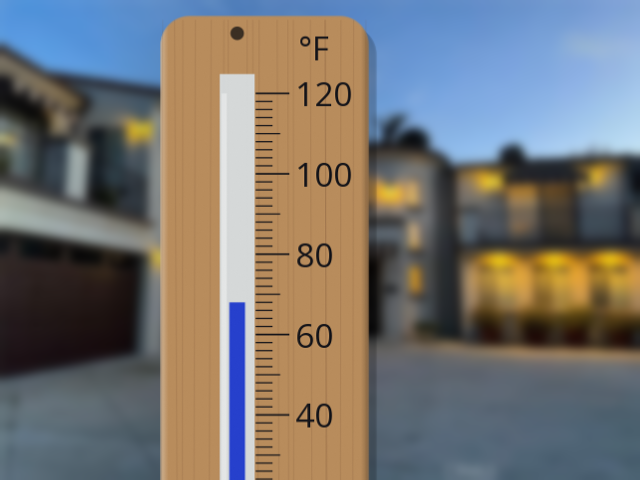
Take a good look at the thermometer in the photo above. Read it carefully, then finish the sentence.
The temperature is 68 °F
